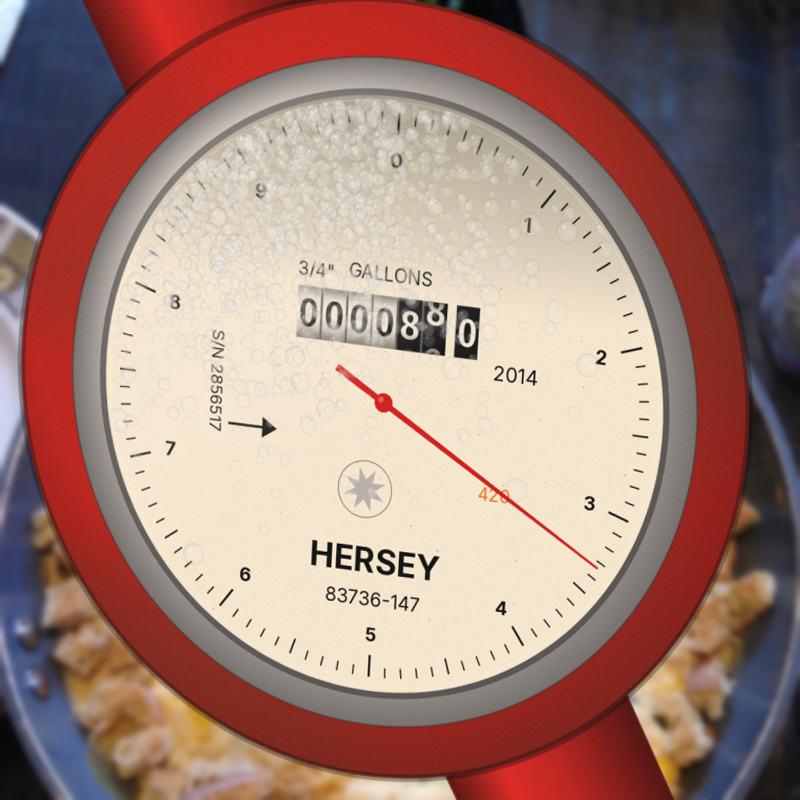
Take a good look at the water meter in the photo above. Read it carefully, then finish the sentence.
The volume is 883.3 gal
